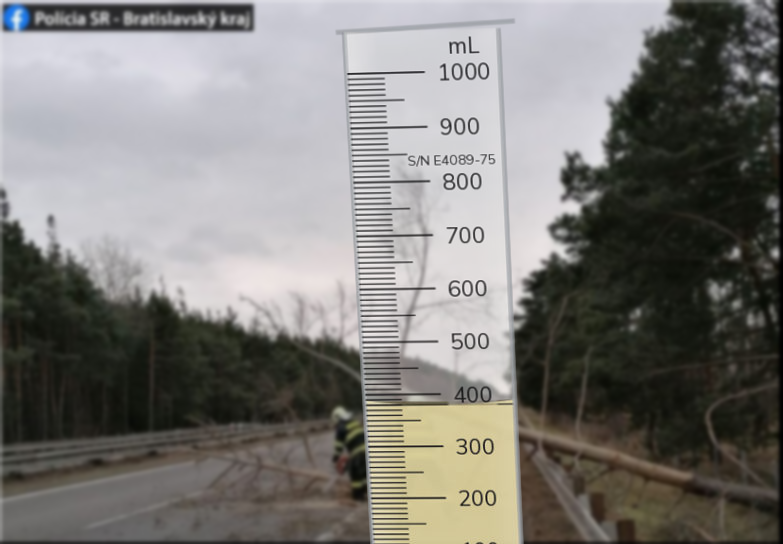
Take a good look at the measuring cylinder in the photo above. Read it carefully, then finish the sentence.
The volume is 380 mL
